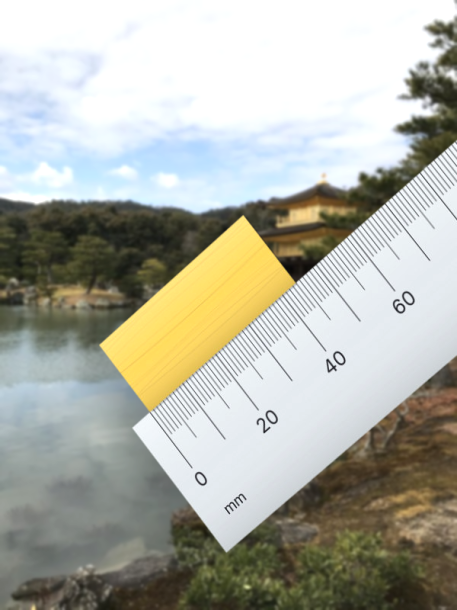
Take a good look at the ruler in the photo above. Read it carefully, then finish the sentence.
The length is 44 mm
